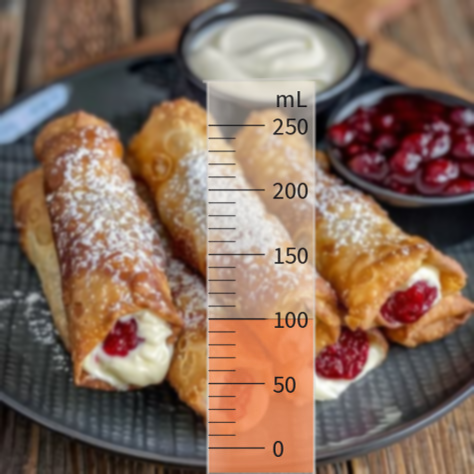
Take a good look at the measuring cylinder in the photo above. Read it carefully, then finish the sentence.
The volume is 100 mL
